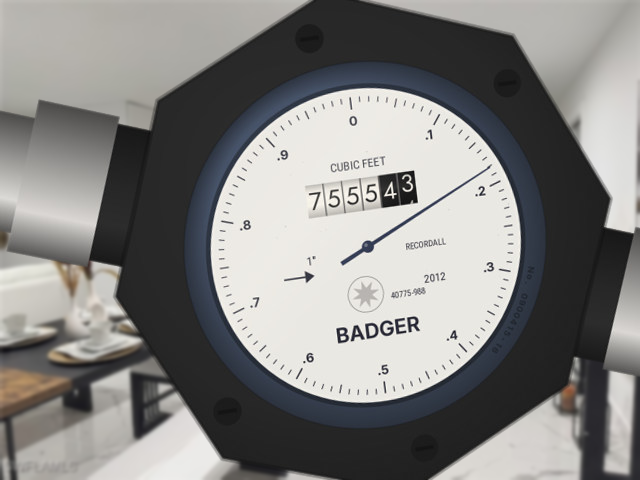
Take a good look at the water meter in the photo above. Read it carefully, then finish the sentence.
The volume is 755543.18 ft³
